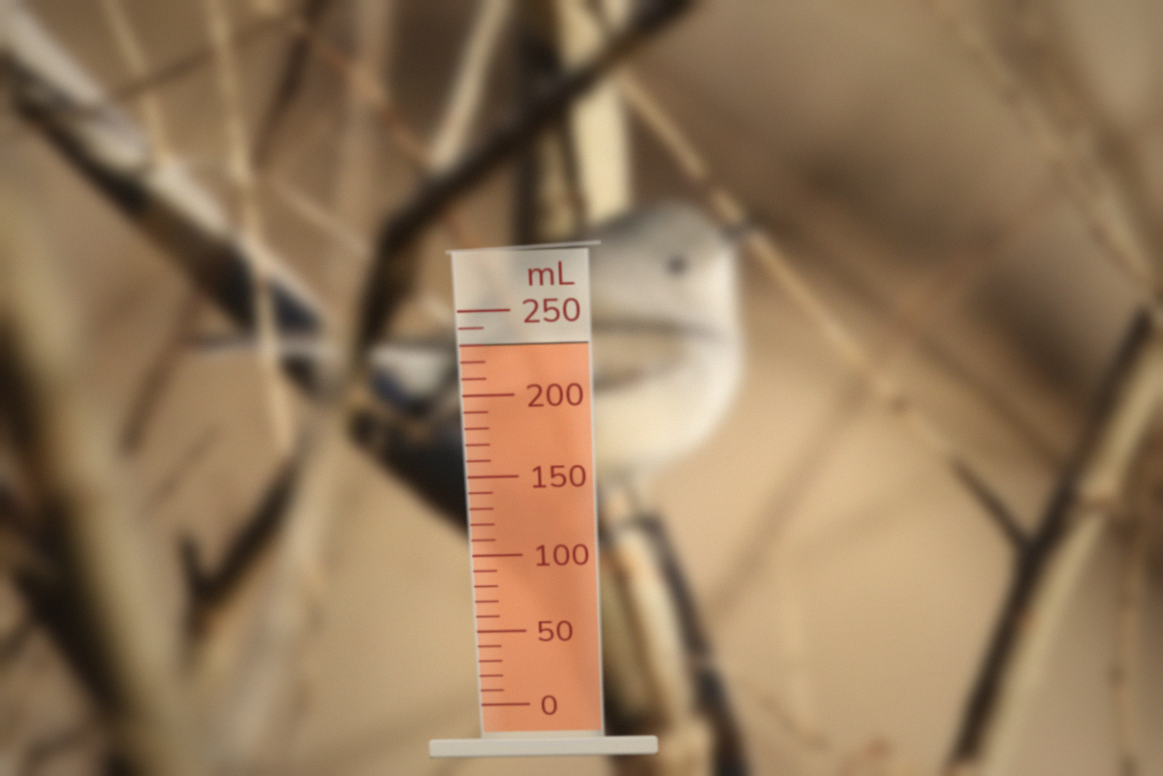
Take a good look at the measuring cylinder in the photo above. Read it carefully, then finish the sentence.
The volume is 230 mL
